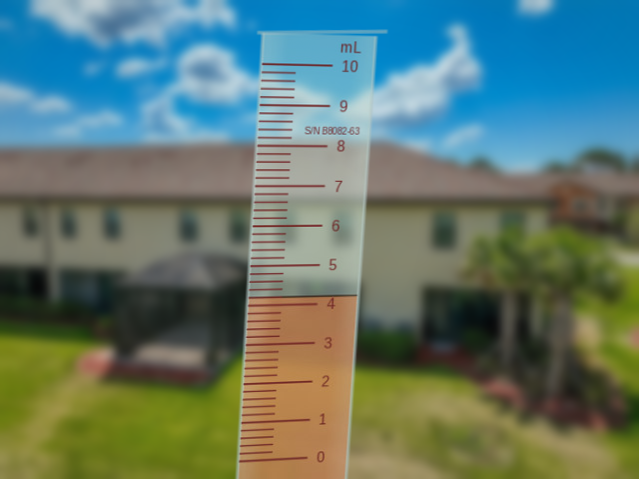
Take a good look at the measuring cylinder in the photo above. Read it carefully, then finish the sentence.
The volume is 4.2 mL
